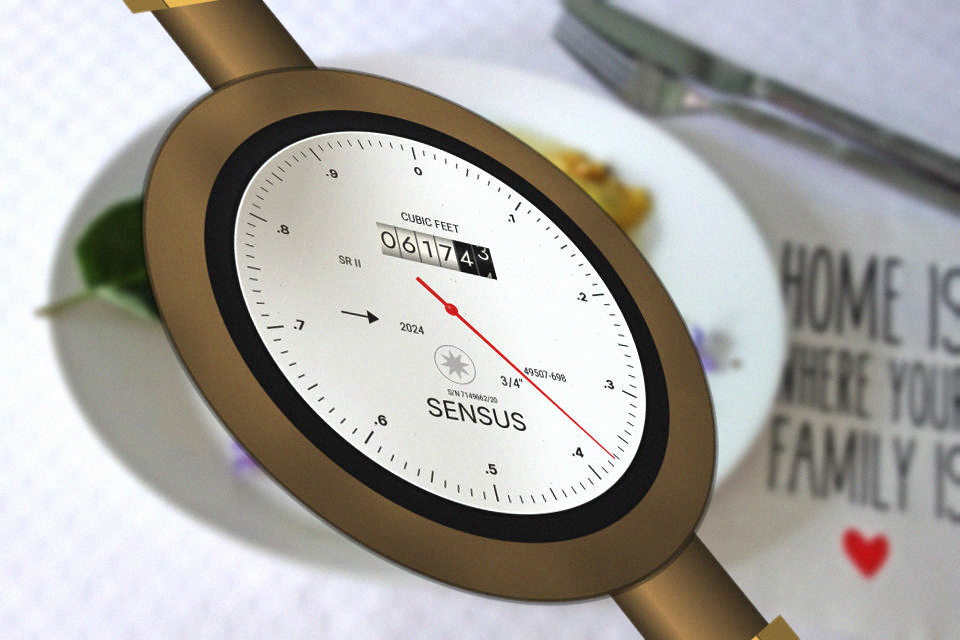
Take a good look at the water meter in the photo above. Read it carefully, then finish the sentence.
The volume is 61743.37 ft³
